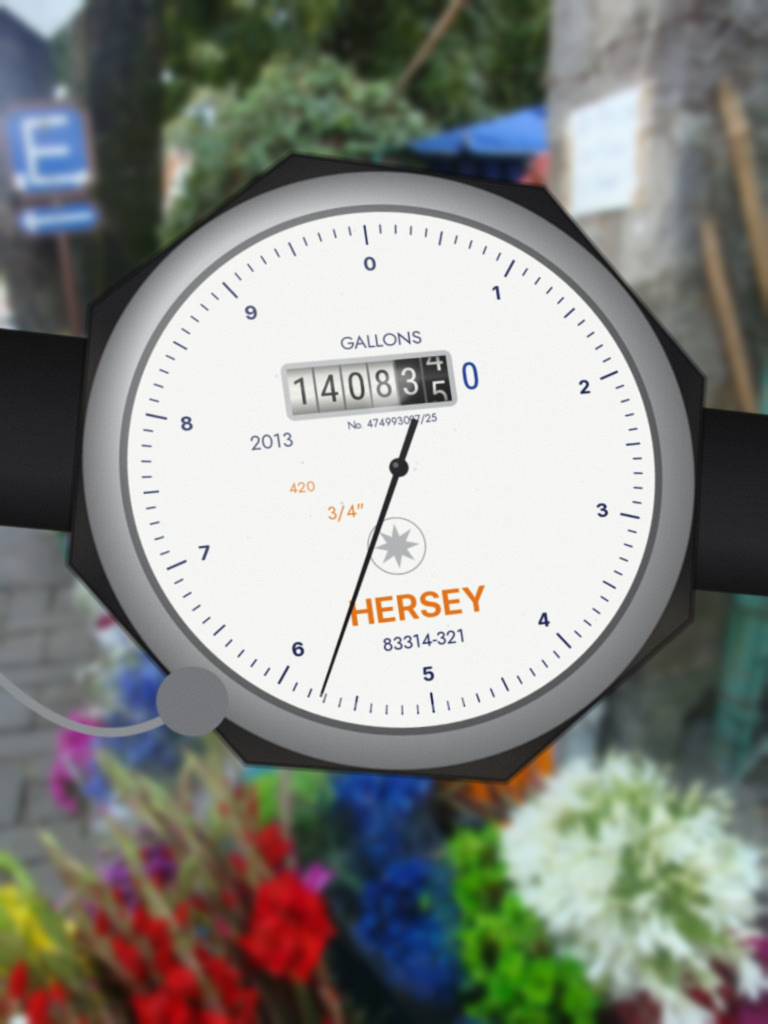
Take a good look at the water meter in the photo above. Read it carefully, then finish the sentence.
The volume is 1408345.7 gal
